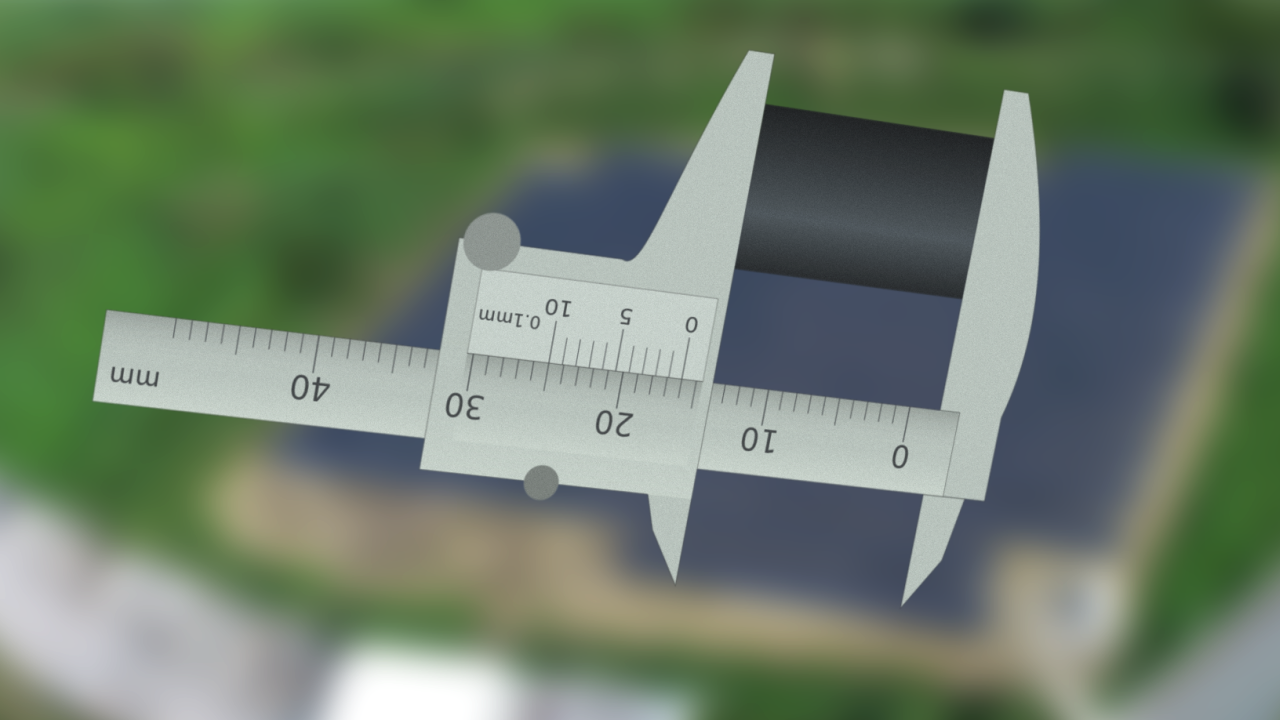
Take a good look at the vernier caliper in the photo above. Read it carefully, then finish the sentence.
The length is 16.0 mm
